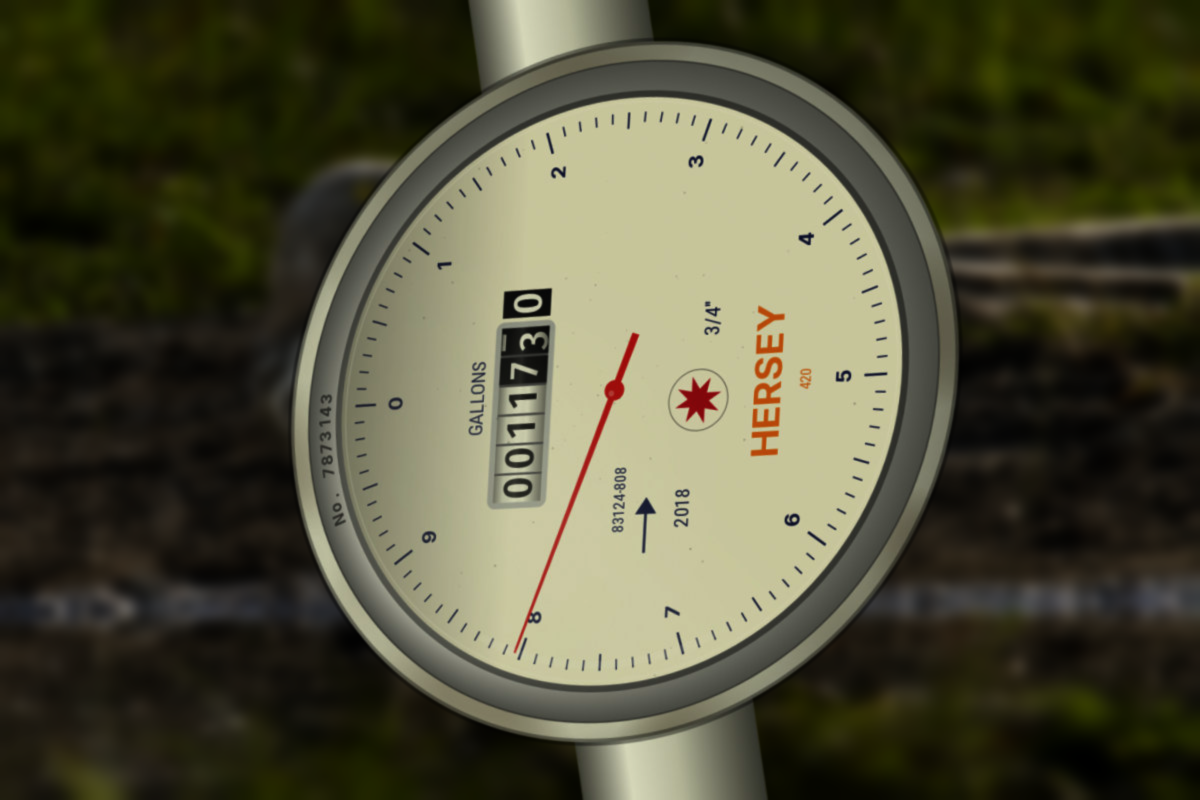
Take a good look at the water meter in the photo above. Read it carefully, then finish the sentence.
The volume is 11728.0 gal
